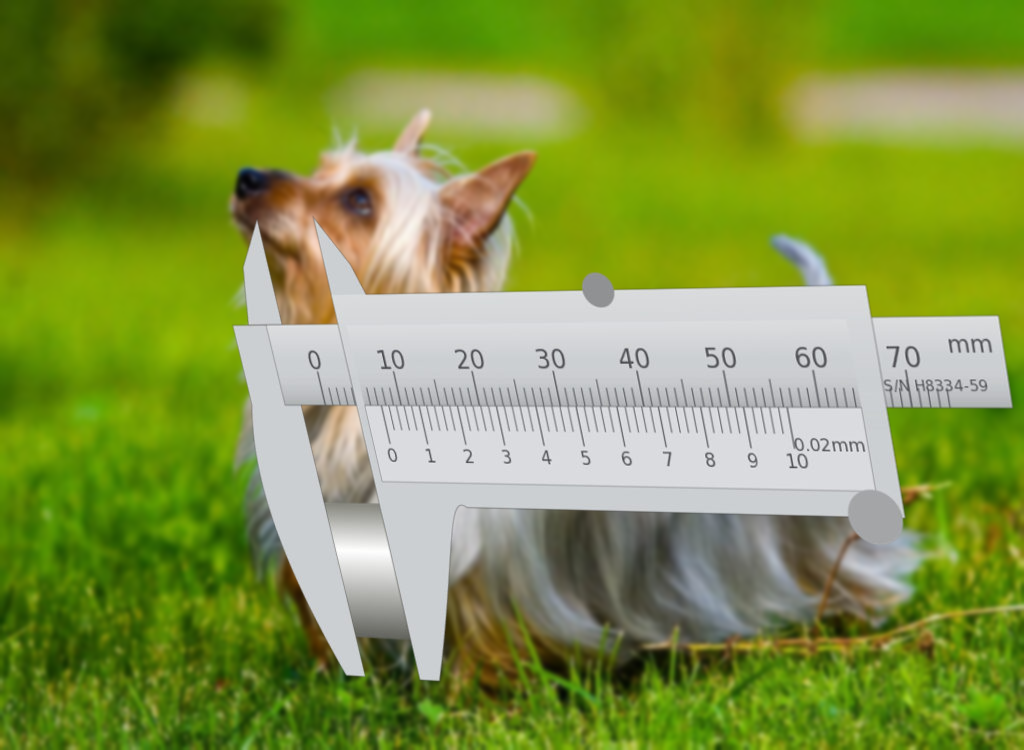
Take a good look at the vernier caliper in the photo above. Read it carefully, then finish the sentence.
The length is 7.4 mm
